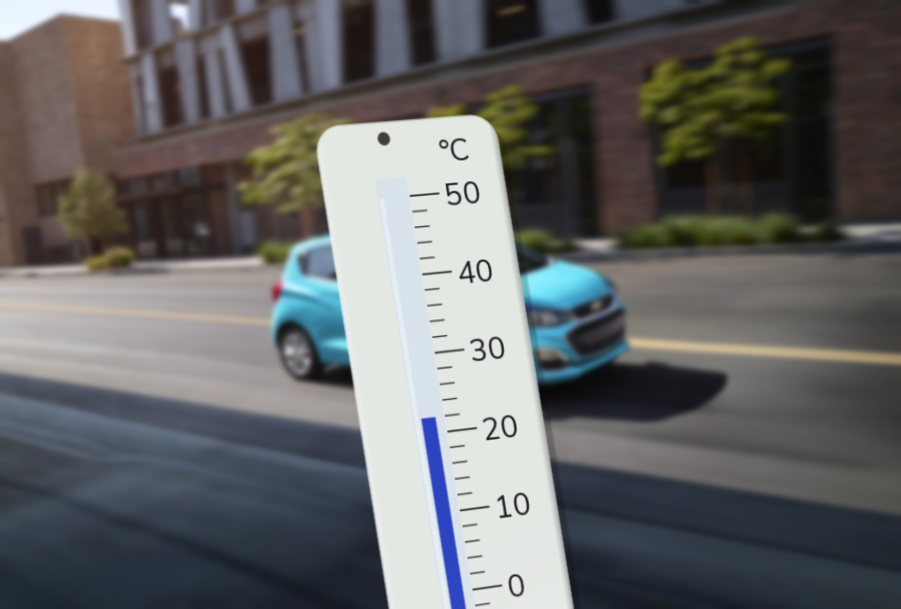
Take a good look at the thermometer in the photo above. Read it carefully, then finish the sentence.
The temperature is 22 °C
